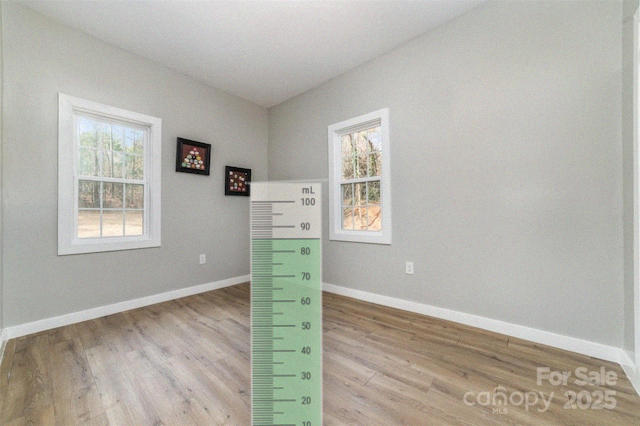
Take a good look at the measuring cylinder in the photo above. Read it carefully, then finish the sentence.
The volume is 85 mL
